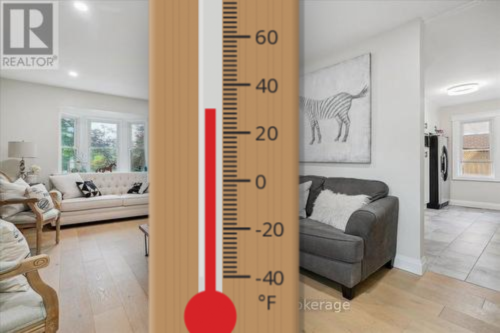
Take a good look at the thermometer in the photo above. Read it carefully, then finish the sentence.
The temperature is 30 °F
